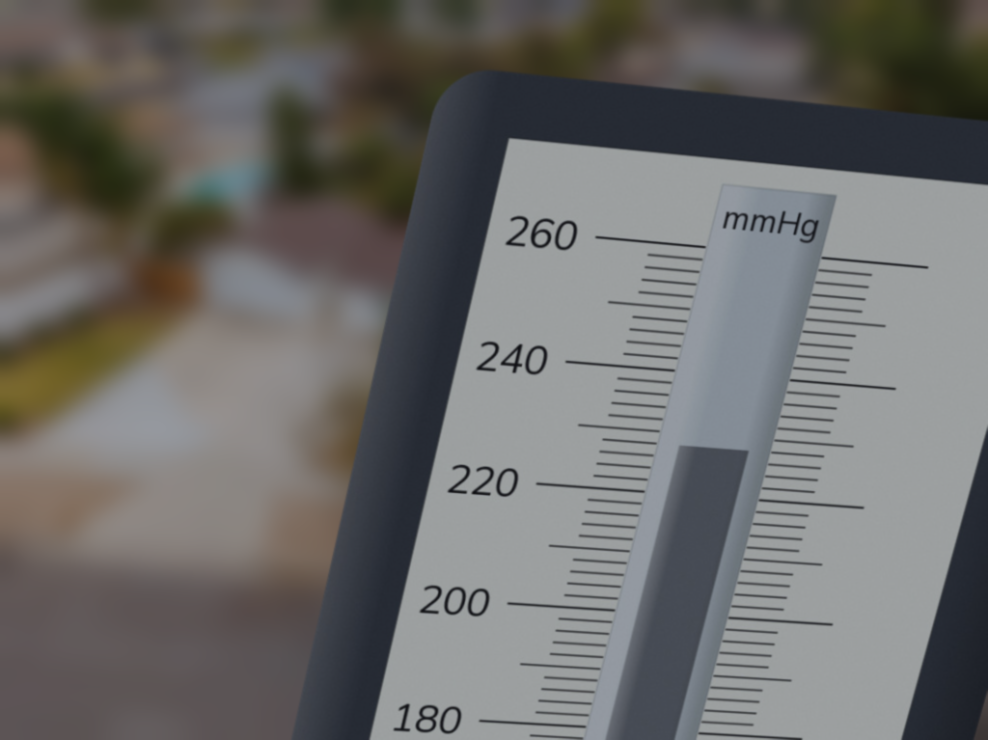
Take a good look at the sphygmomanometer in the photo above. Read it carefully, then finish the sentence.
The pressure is 228 mmHg
